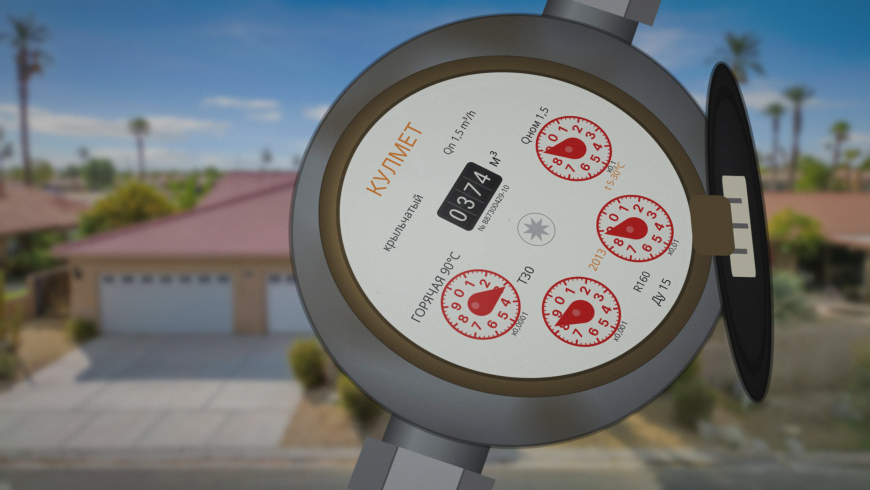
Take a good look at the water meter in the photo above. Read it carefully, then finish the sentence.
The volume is 374.8883 m³
